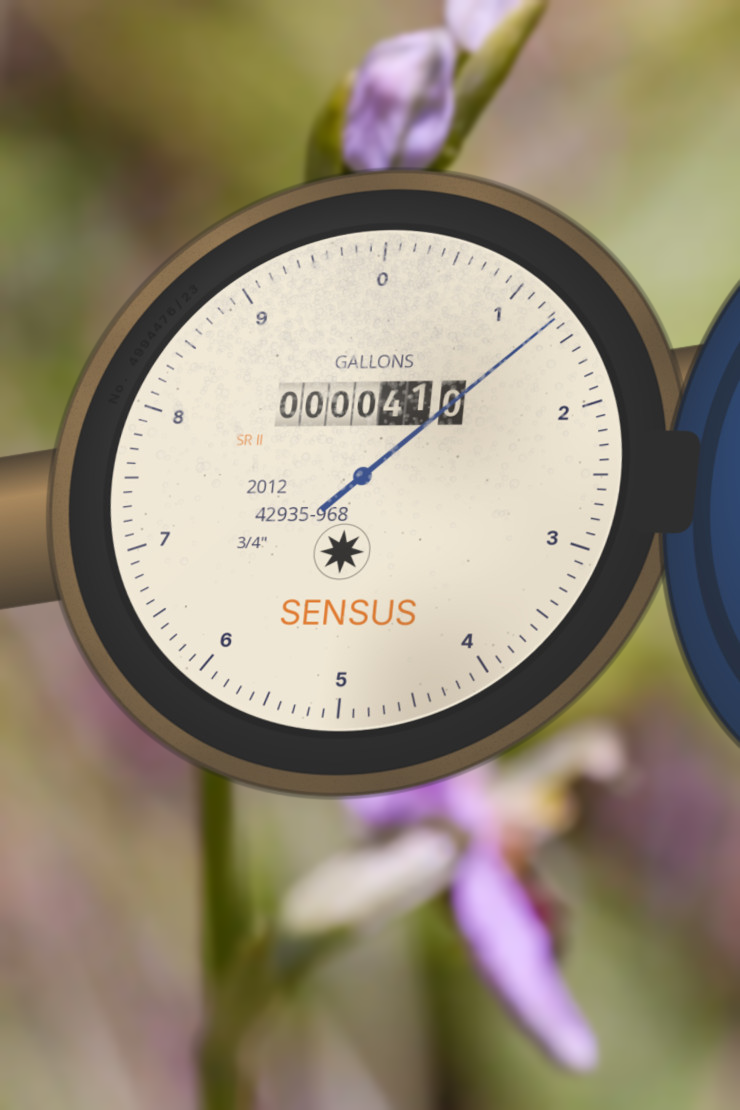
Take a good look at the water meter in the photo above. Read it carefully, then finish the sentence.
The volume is 411.3 gal
